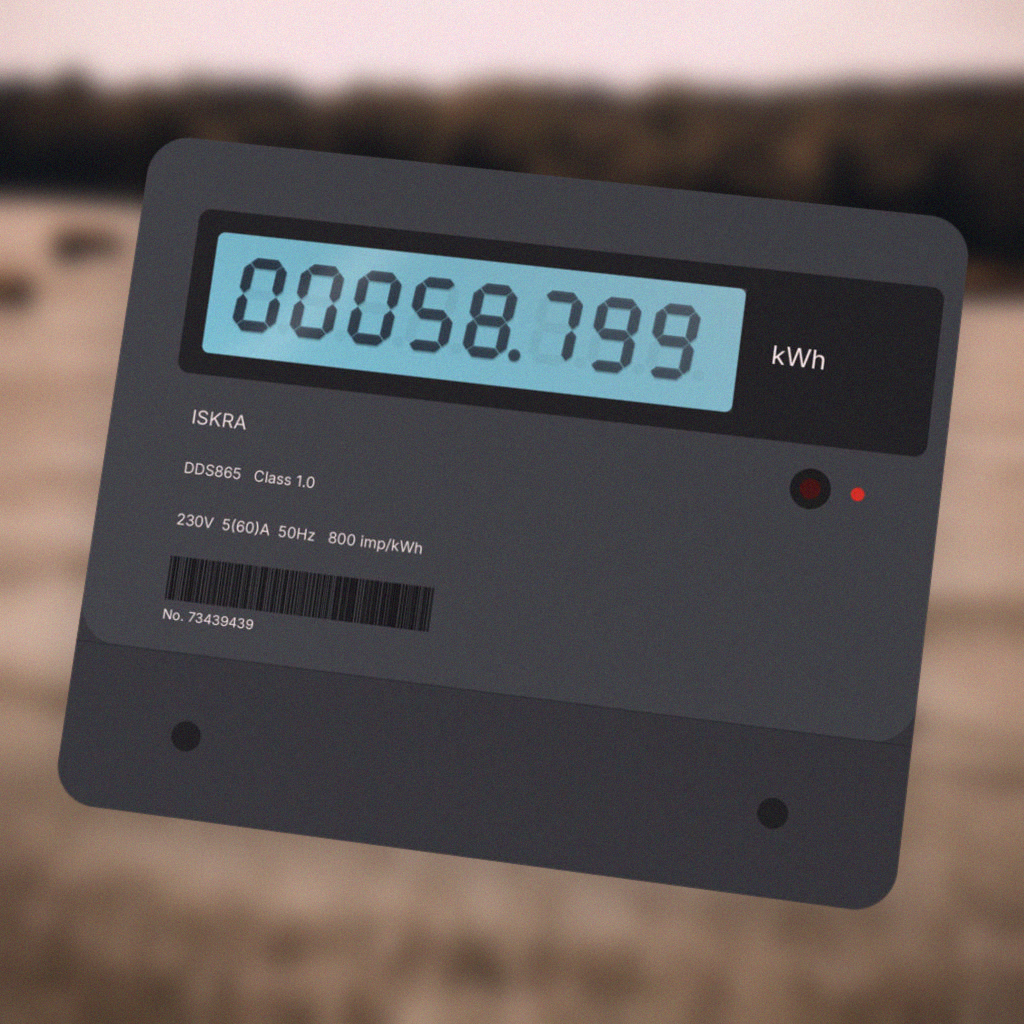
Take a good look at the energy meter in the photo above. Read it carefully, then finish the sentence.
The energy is 58.799 kWh
